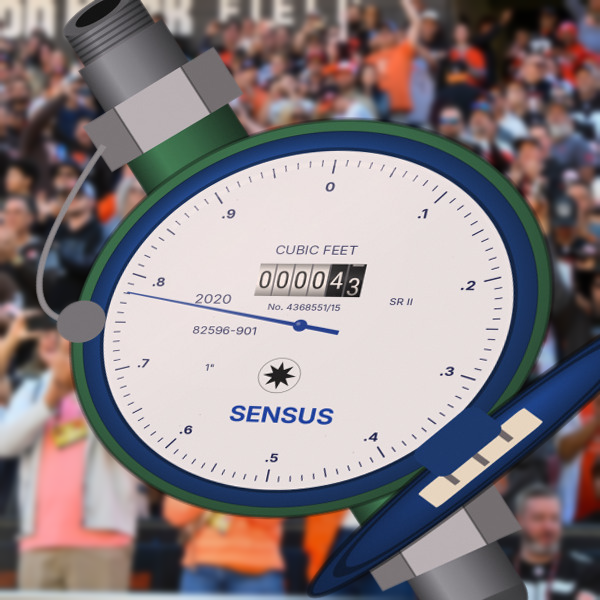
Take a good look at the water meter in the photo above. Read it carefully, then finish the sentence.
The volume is 42.78 ft³
